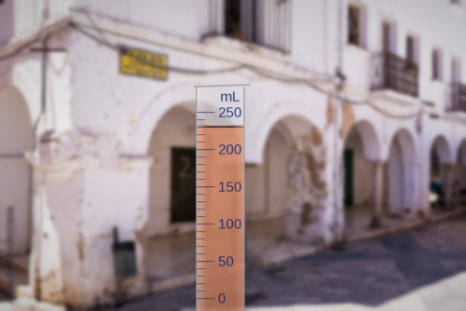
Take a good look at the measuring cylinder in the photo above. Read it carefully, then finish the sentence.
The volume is 230 mL
